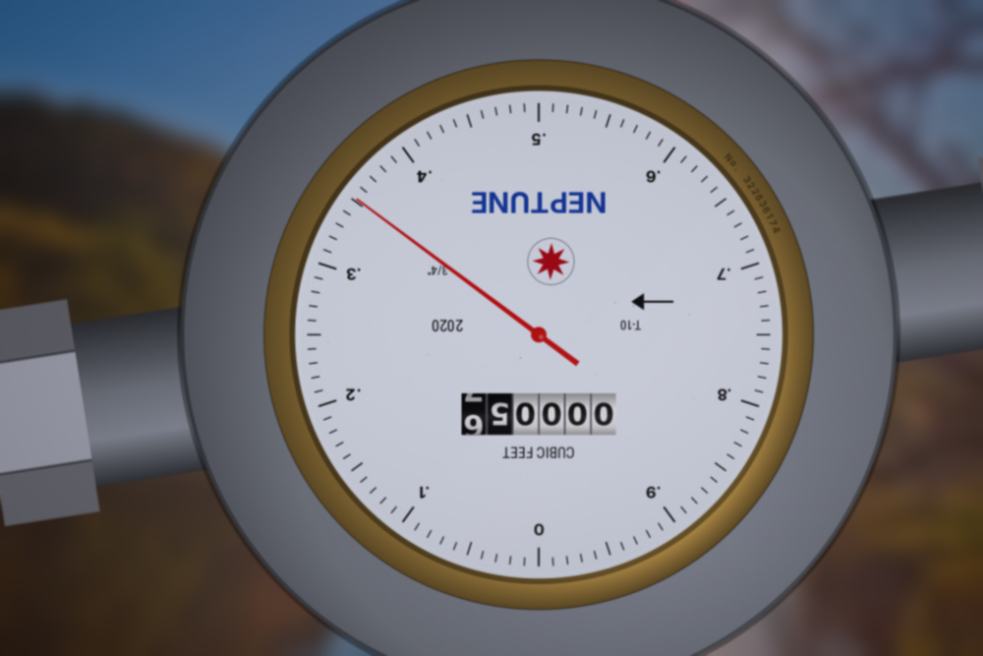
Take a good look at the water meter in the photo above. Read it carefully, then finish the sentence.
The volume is 56.35 ft³
